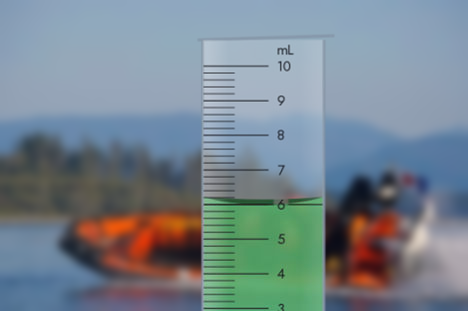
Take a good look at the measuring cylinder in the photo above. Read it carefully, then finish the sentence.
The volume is 6 mL
